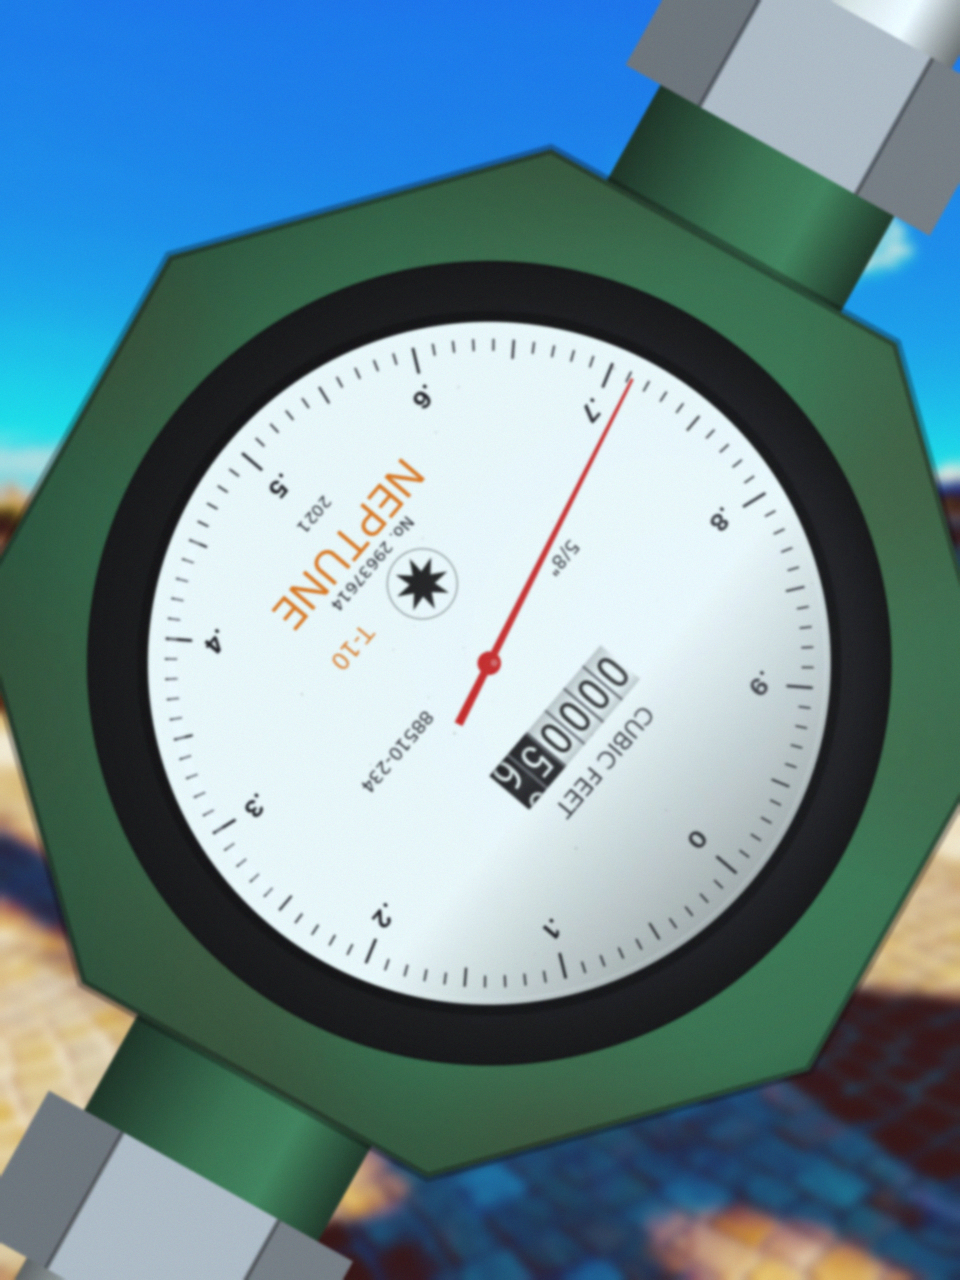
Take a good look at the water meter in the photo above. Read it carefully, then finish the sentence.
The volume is 55.71 ft³
